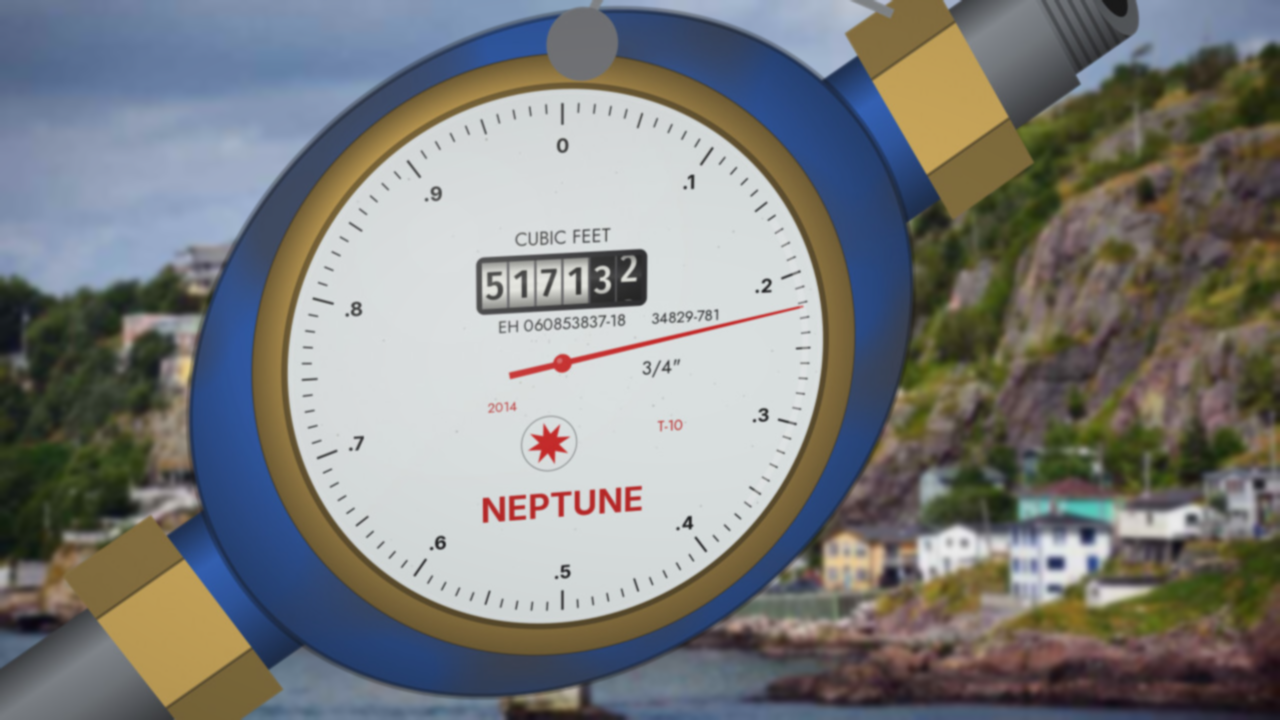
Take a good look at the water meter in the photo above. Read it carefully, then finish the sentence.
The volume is 517132.22 ft³
